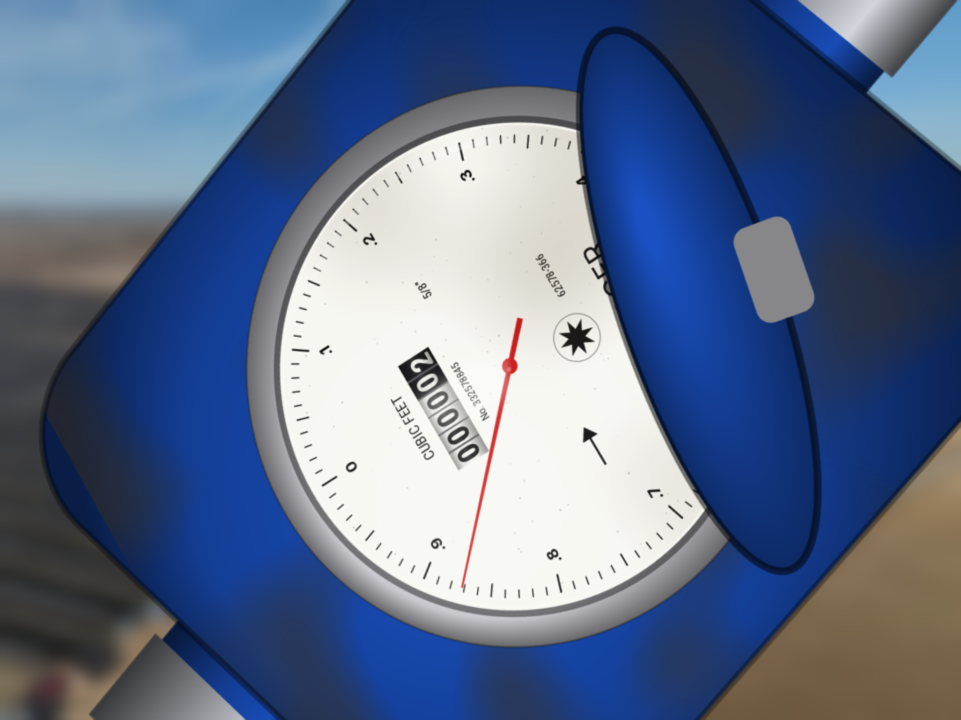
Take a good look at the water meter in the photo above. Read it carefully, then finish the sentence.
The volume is 1.87 ft³
